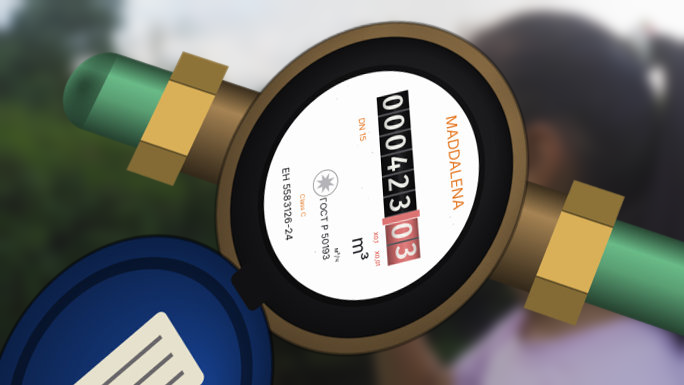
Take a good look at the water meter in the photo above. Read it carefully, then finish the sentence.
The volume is 423.03 m³
